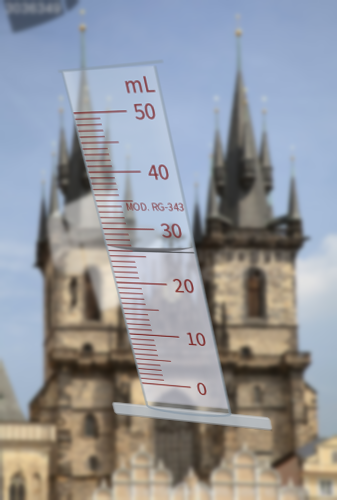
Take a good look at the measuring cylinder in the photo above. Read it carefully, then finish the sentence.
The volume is 26 mL
